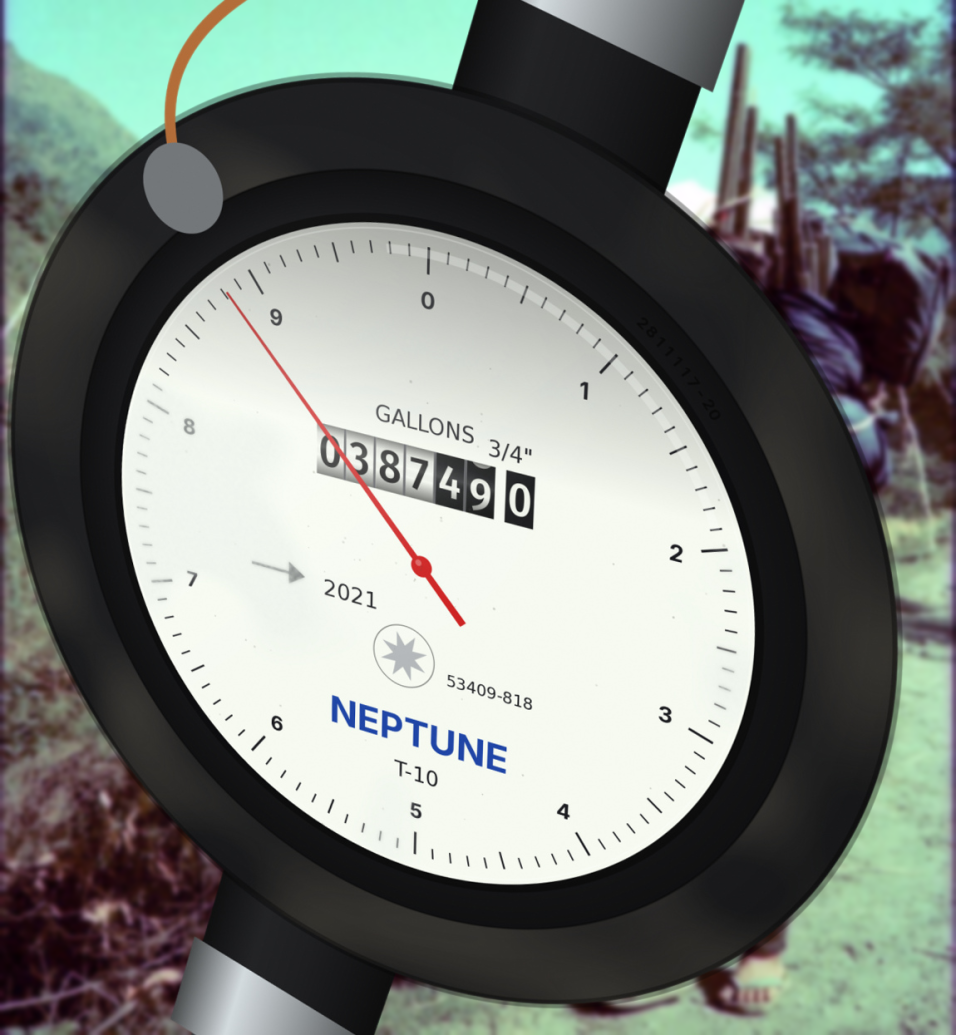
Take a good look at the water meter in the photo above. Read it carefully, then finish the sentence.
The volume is 387488.8 gal
